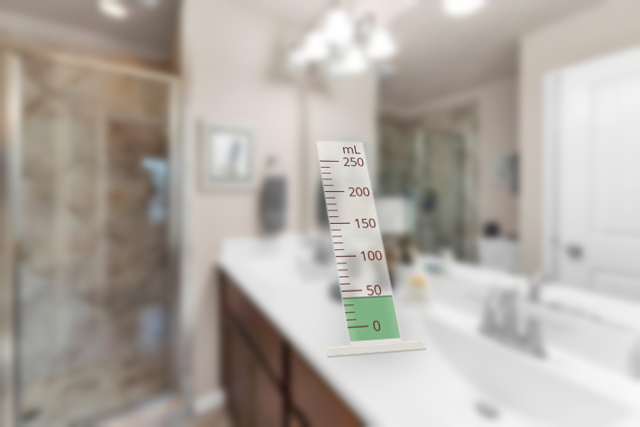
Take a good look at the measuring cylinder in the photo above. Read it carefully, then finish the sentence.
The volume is 40 mL
